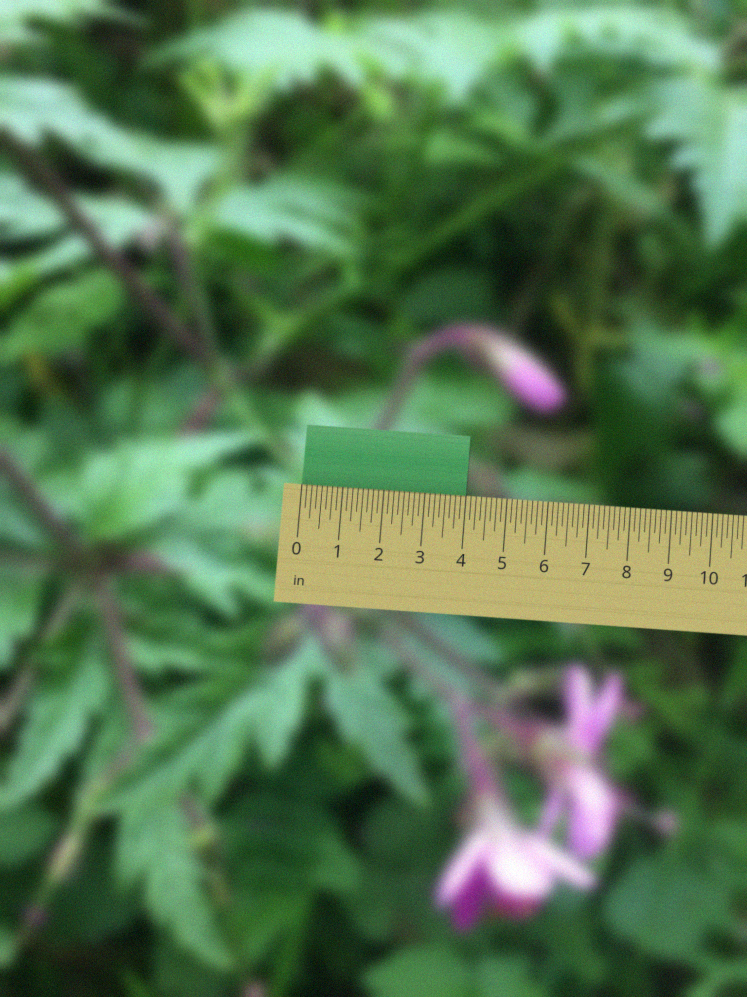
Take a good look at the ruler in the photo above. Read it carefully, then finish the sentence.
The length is 4 in
